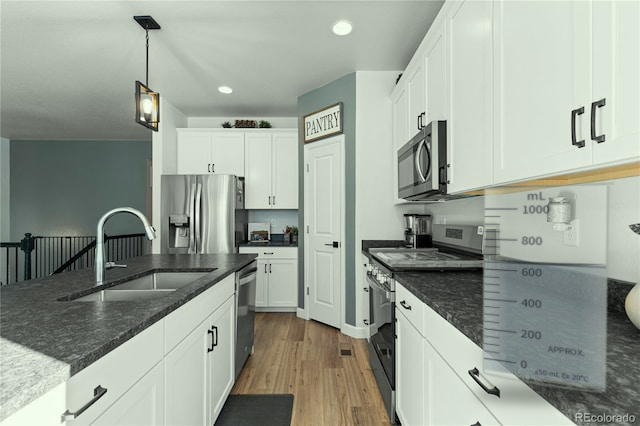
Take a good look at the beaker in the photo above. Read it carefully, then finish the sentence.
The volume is 650 mL
